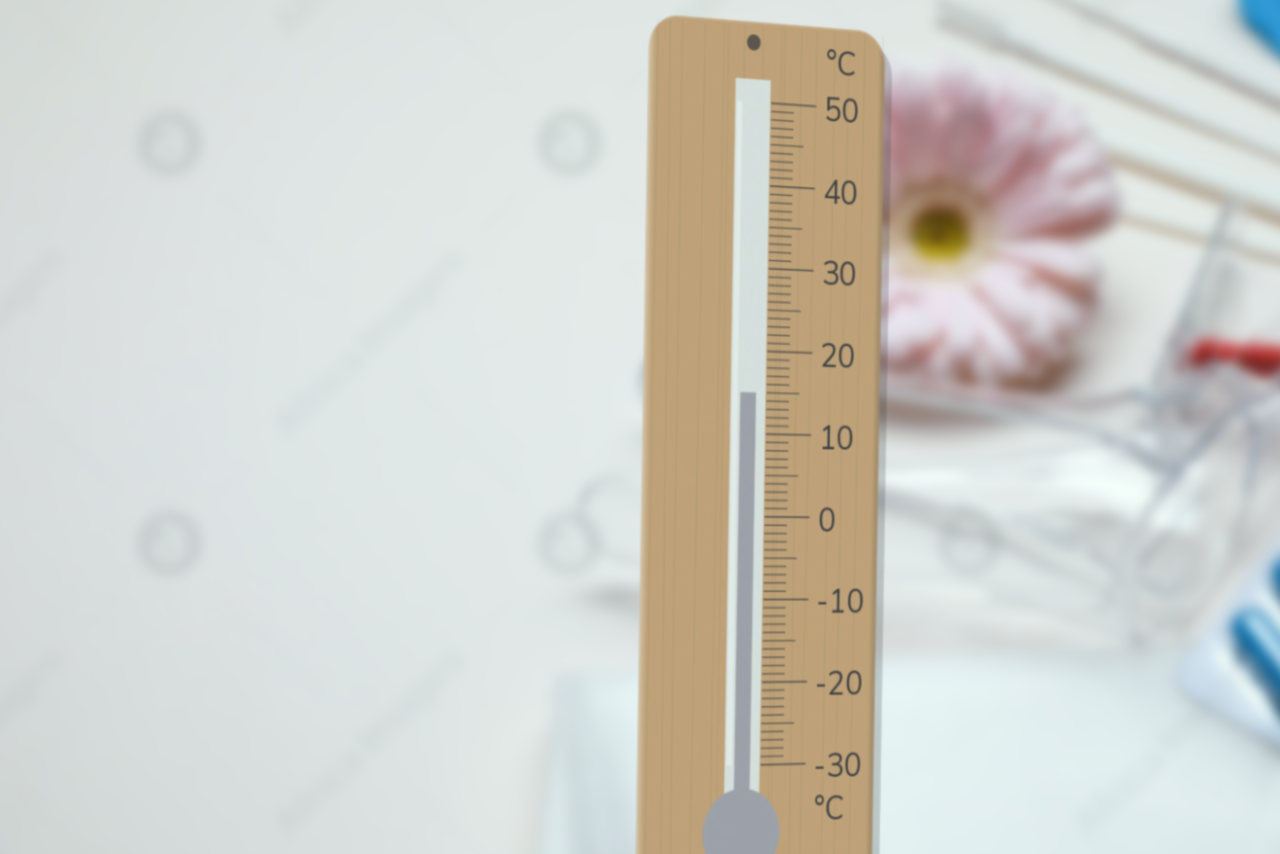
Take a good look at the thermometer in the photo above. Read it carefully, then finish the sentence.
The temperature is 15 °C
